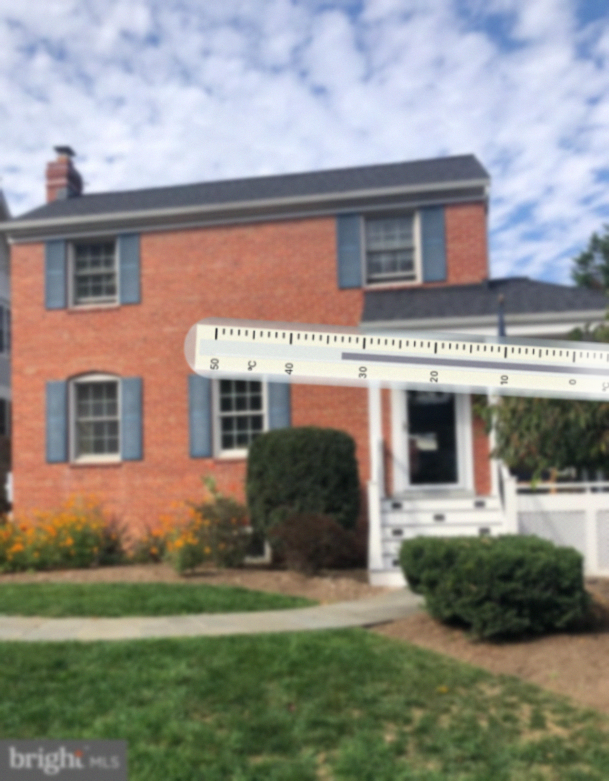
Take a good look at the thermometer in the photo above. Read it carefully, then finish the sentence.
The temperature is 33 °C
